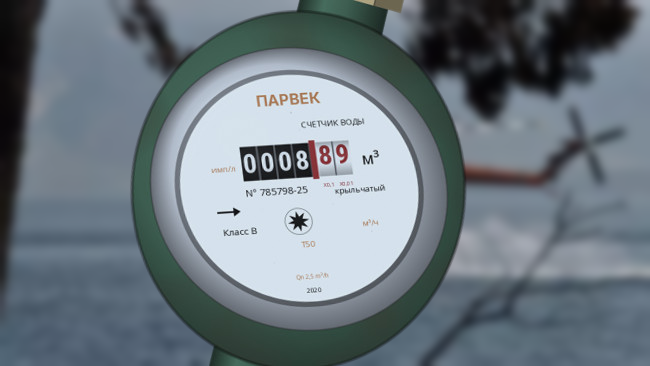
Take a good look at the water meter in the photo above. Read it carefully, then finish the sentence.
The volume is 8.89 m³
